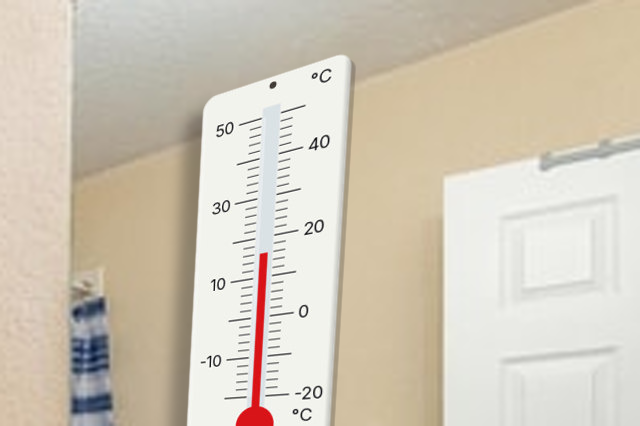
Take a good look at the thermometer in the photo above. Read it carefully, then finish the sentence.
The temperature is 16 °C
